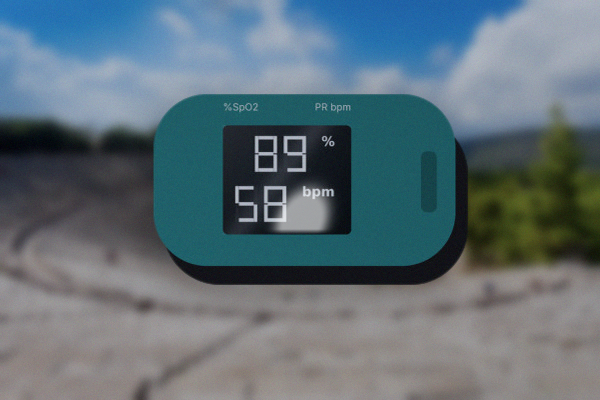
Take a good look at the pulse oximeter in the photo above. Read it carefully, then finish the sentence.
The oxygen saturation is 89 %
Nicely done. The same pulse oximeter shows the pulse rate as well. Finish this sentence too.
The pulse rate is 58 bpm
